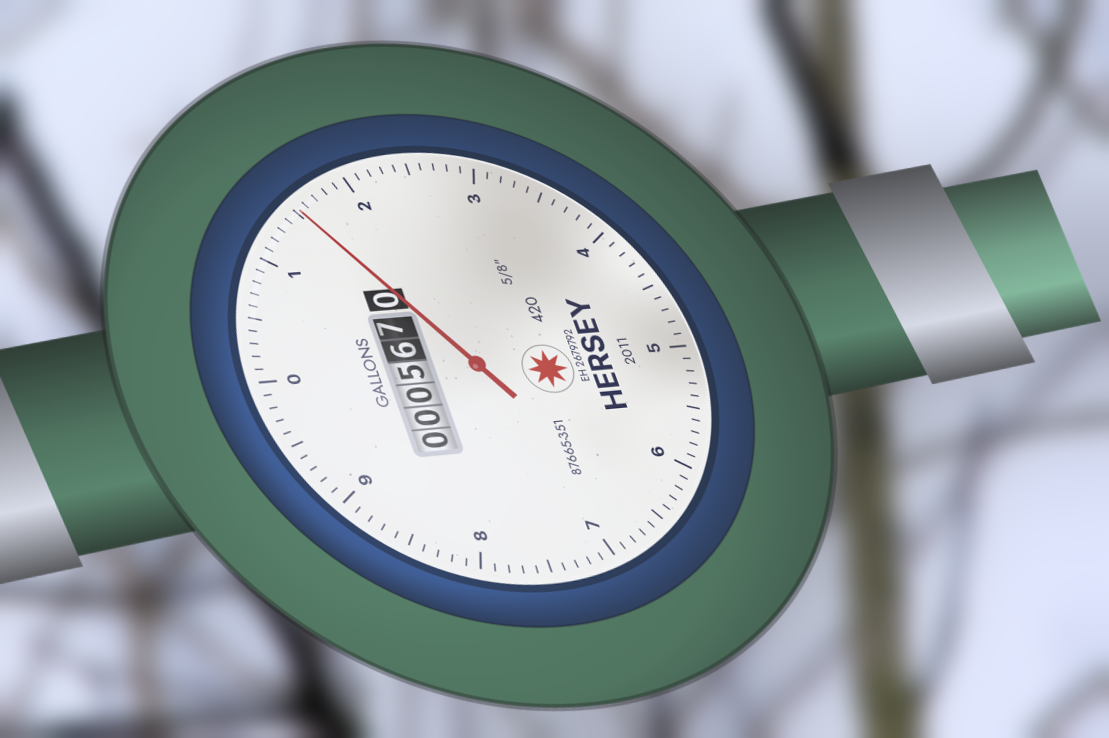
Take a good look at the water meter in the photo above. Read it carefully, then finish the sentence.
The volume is 5671.5 gal
